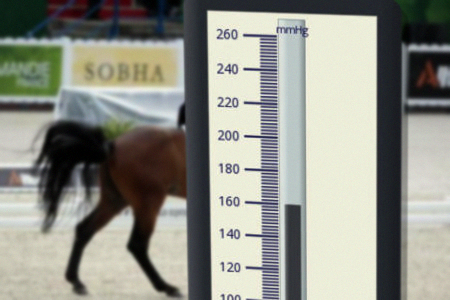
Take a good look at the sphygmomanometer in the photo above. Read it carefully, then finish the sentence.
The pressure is 160 mmHg
